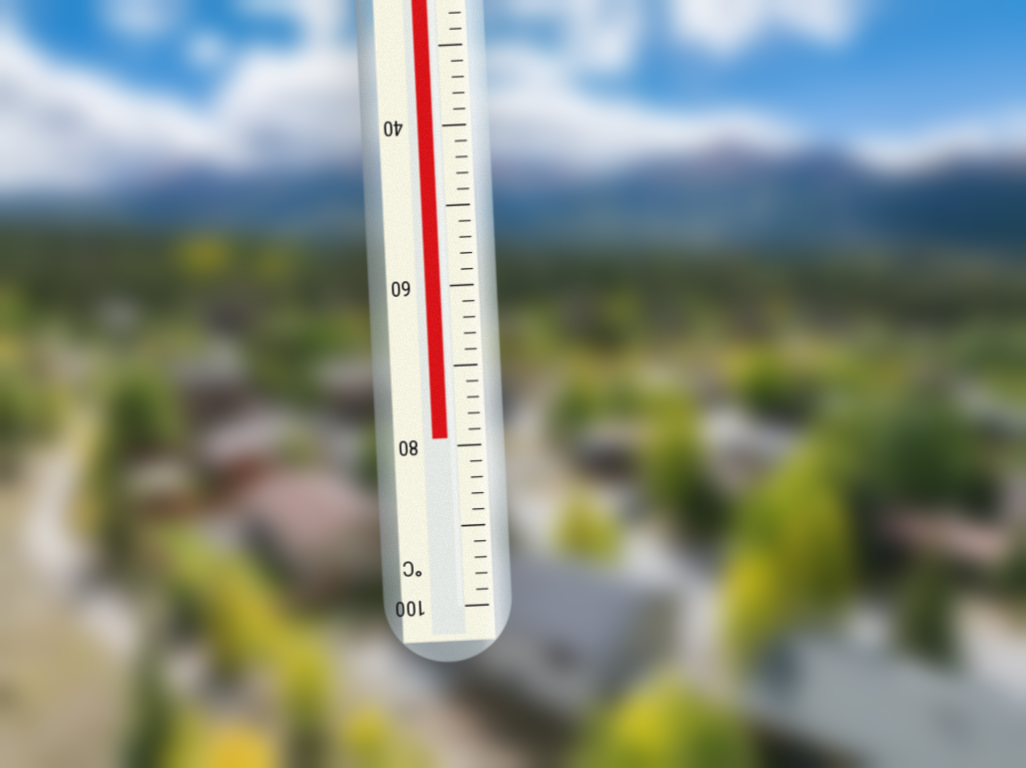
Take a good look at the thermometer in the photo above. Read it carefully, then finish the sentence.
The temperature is 79 °C
